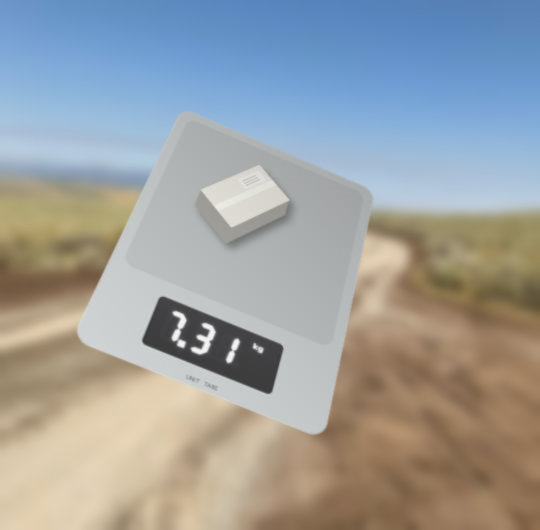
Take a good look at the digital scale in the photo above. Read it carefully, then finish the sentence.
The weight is 7.31 kg
